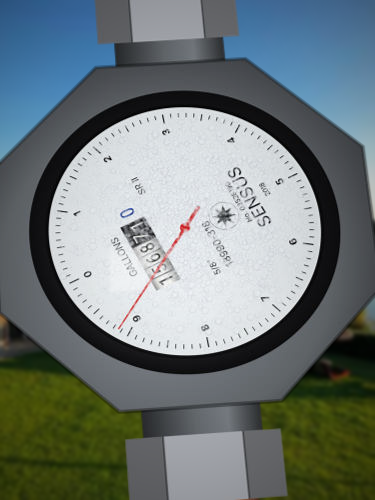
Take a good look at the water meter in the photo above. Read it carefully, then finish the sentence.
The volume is 1568709.1 gal
